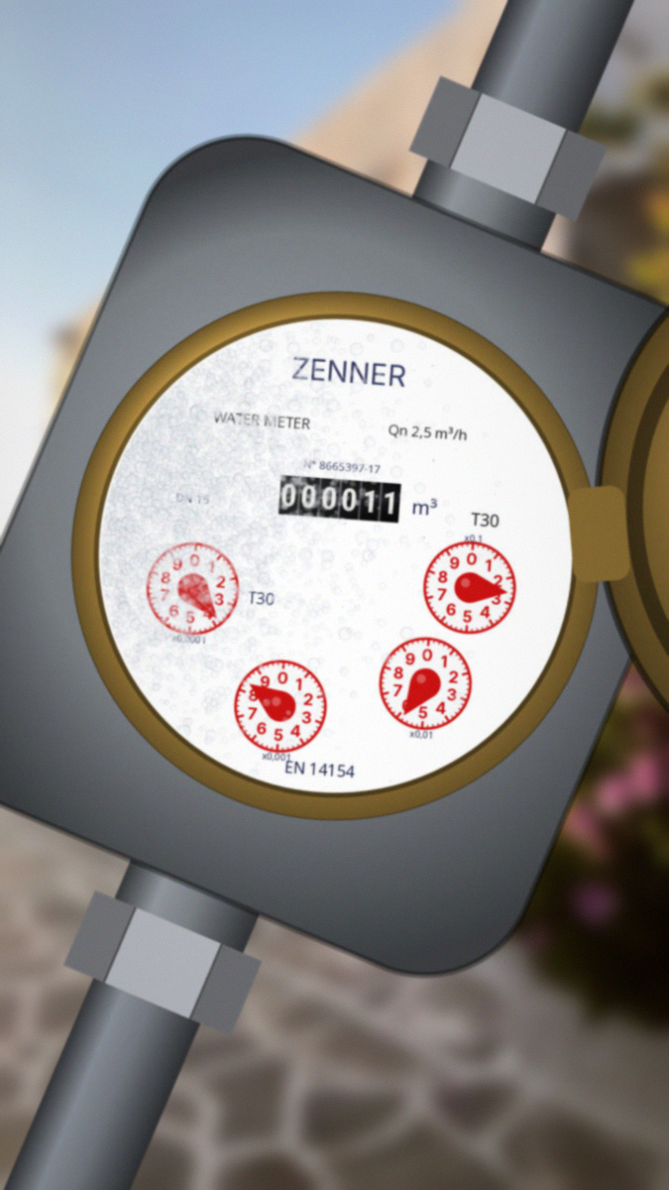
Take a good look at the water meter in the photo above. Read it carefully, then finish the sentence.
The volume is 11.2583 m³
